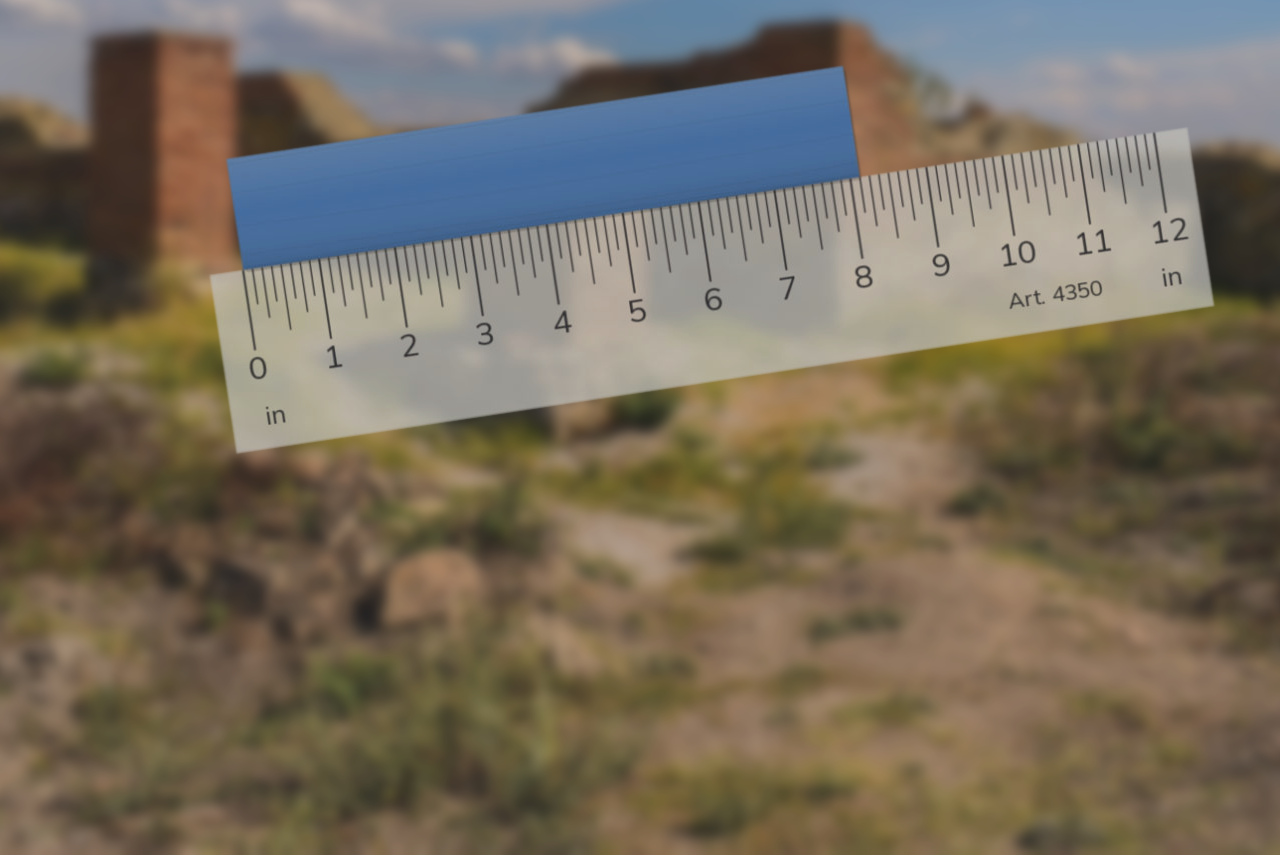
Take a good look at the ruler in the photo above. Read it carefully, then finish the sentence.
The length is 8.125 in
